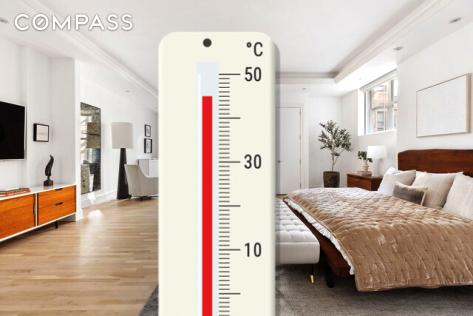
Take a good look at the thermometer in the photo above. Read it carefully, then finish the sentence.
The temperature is 45 °C
